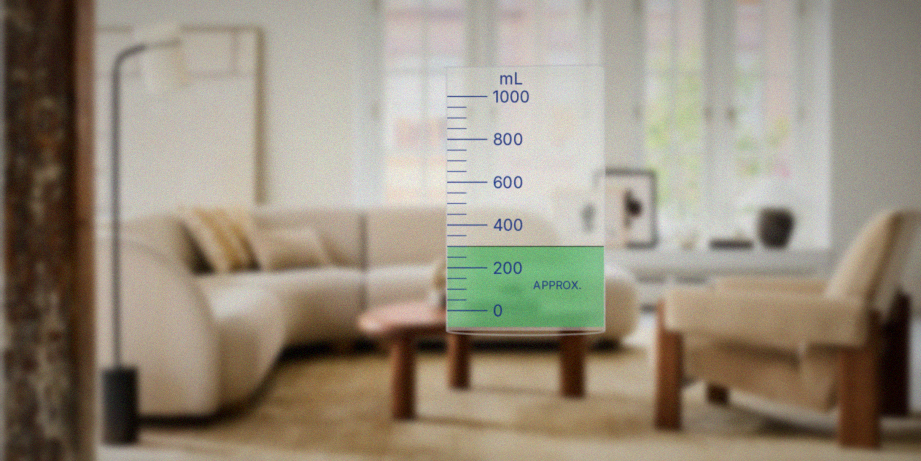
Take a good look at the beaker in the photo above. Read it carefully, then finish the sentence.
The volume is 300 mL
